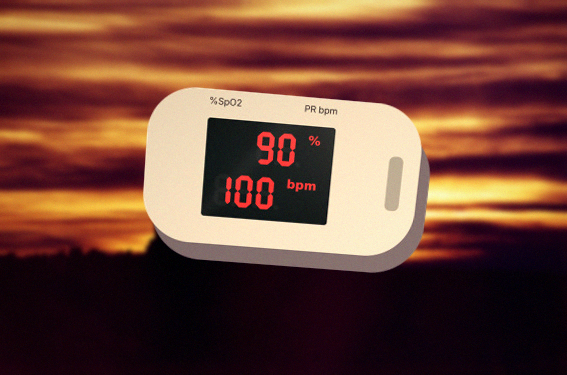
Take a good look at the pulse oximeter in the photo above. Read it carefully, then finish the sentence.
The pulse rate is 100 bpm
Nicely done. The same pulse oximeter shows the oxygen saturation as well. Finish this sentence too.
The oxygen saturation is 90 %
